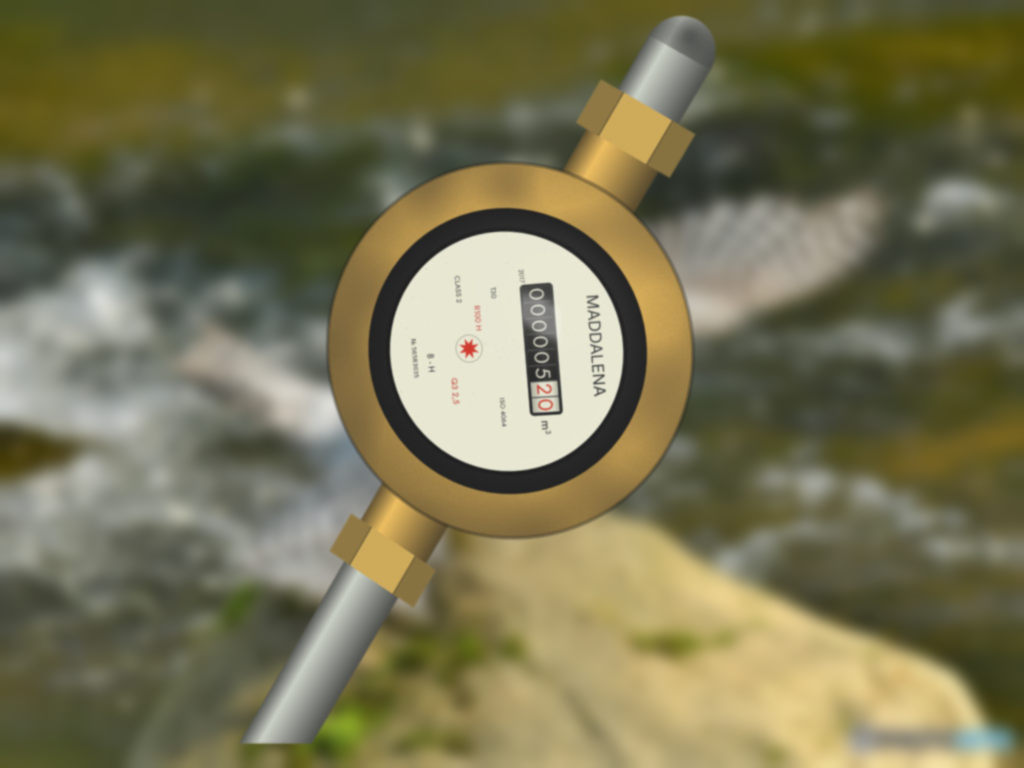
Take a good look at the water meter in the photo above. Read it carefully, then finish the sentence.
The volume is 5.20 m³
